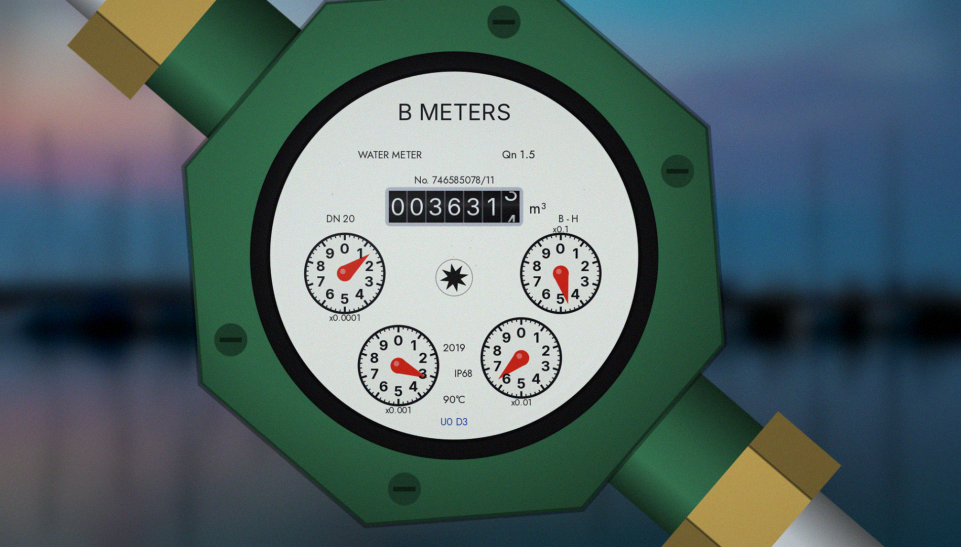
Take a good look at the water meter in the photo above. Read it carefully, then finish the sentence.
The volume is 36313.4631 m³
